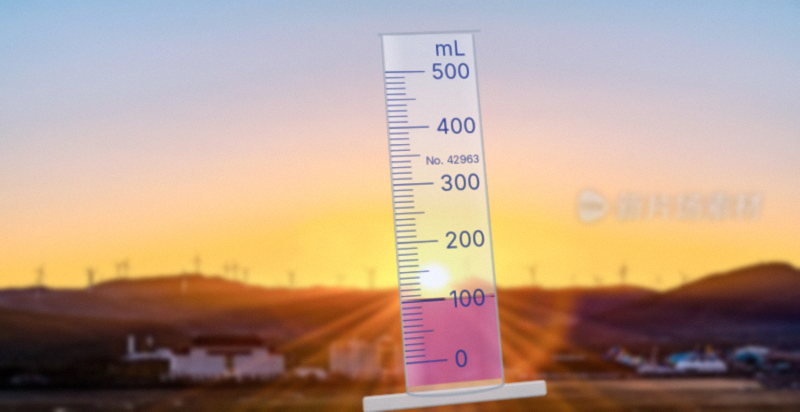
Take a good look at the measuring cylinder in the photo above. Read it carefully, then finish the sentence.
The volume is 100 mL
